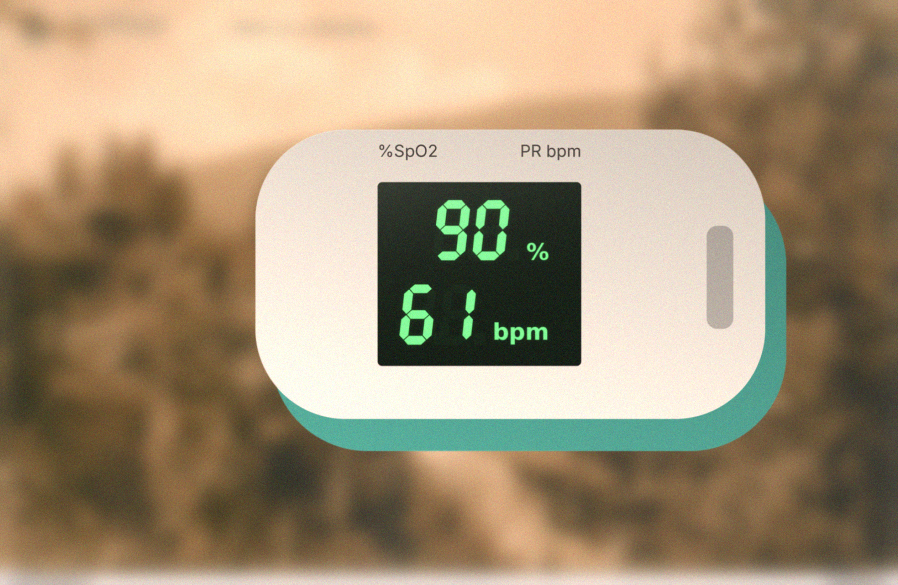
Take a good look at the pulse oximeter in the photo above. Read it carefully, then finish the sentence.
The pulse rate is 61 bpm
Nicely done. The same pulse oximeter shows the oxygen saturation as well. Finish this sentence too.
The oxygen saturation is 90 %
